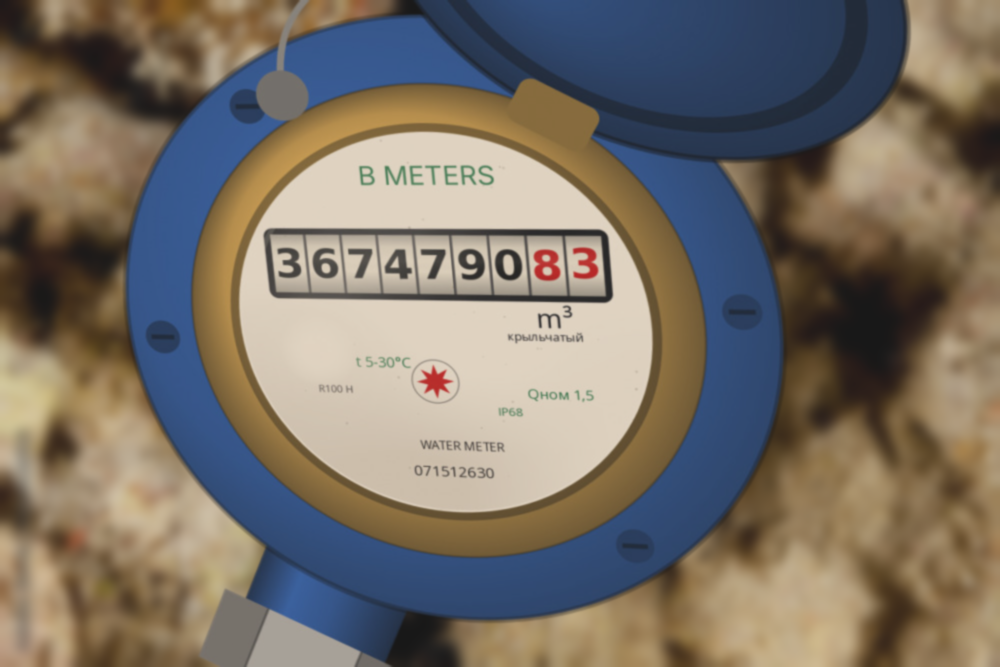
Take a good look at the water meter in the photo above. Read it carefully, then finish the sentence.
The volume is 3674790.83 m³
